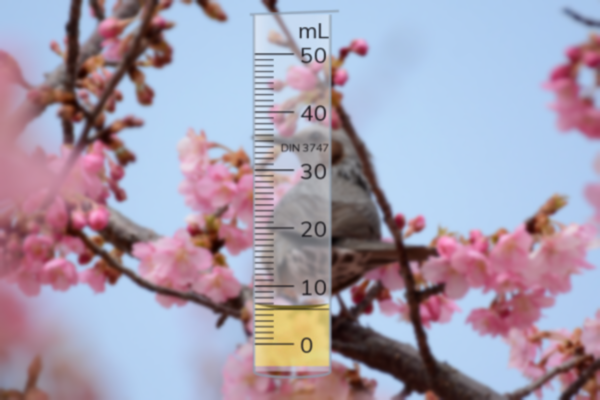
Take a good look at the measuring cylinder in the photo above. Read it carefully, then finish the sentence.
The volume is 6 mL
